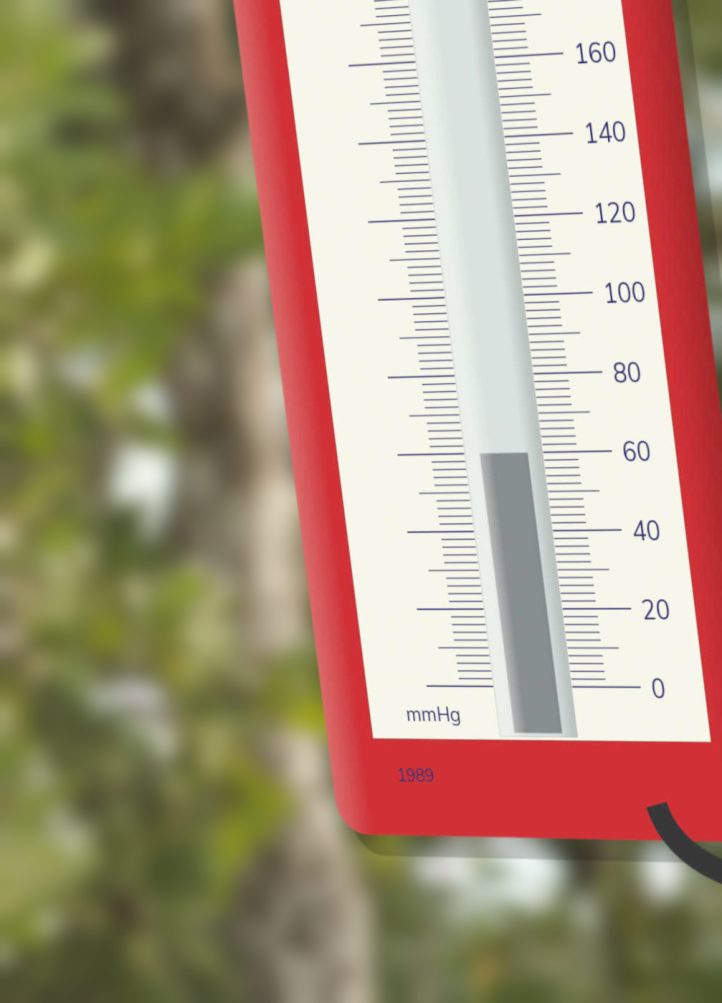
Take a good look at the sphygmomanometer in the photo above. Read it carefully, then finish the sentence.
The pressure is 60 mmHg
